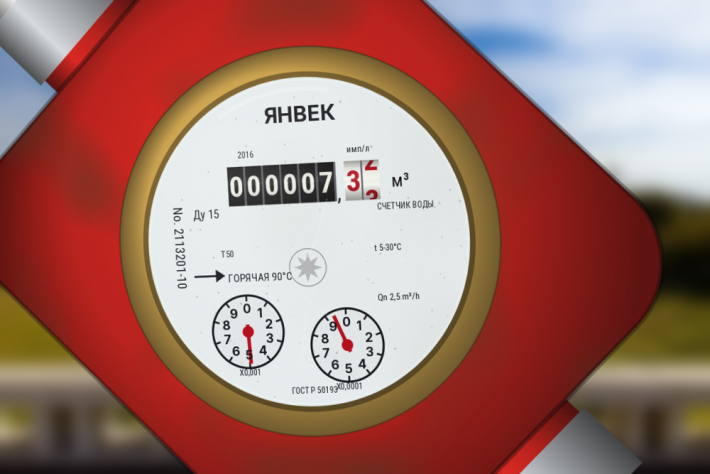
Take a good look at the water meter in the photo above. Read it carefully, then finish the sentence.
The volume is 7.3249 m³
